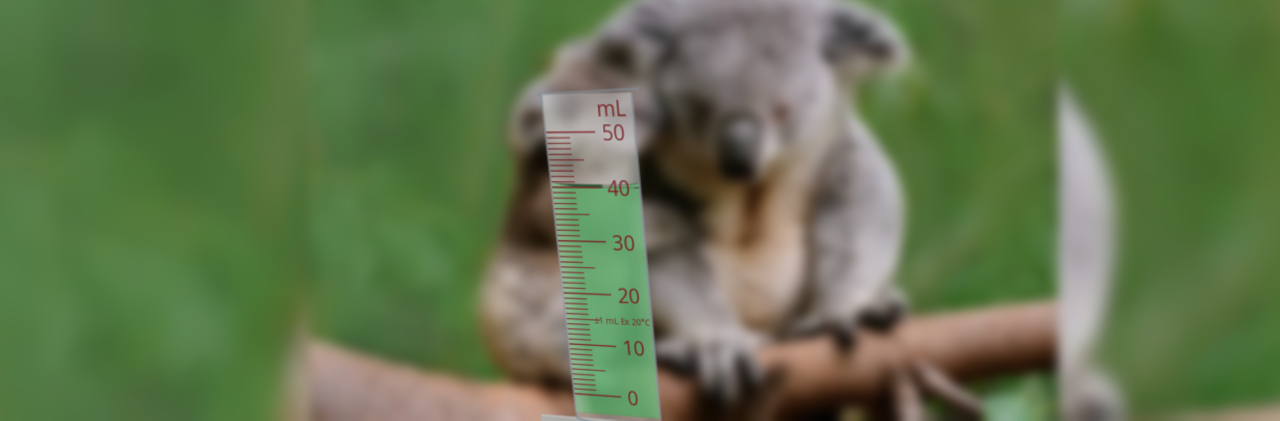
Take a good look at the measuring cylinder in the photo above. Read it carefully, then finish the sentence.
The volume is 40 mL
